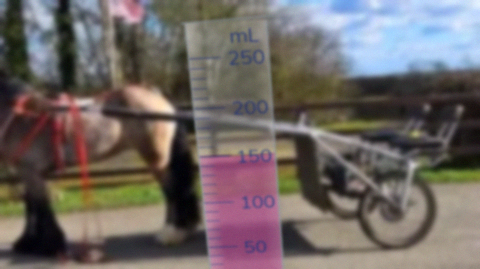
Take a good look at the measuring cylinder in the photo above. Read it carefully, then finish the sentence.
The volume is 150 mL
